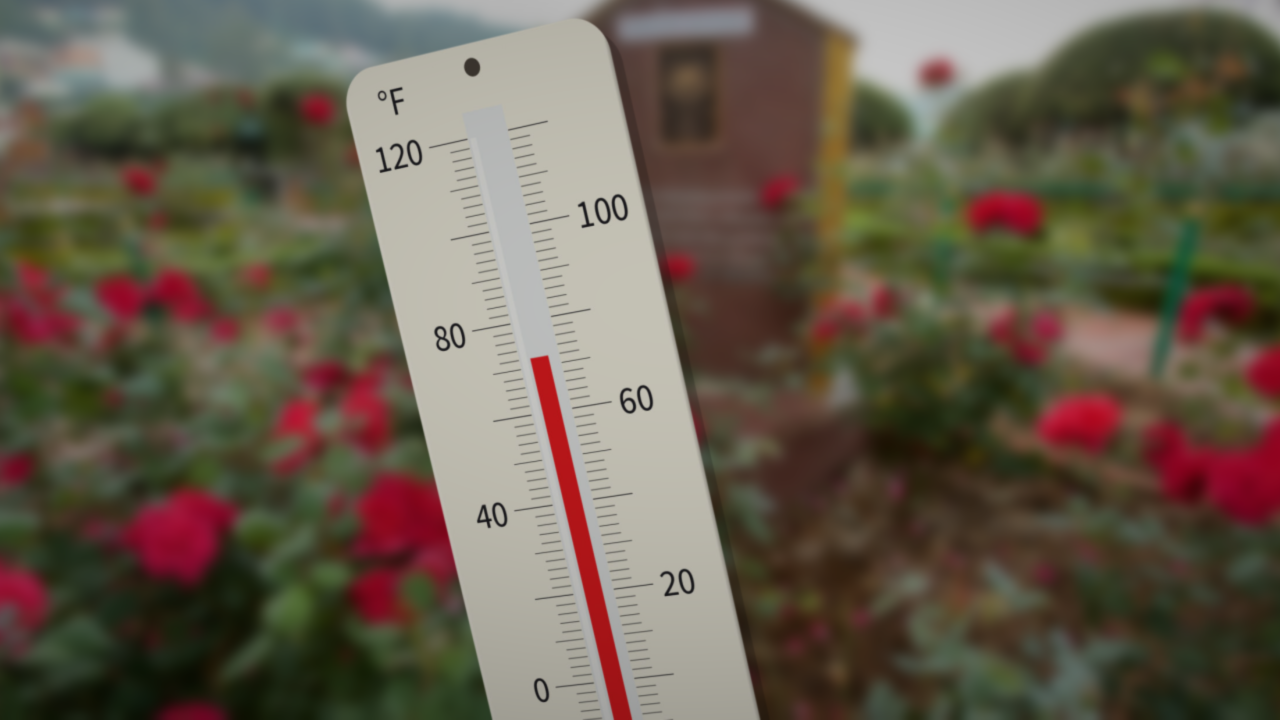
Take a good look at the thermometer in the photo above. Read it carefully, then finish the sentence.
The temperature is 72 °F
